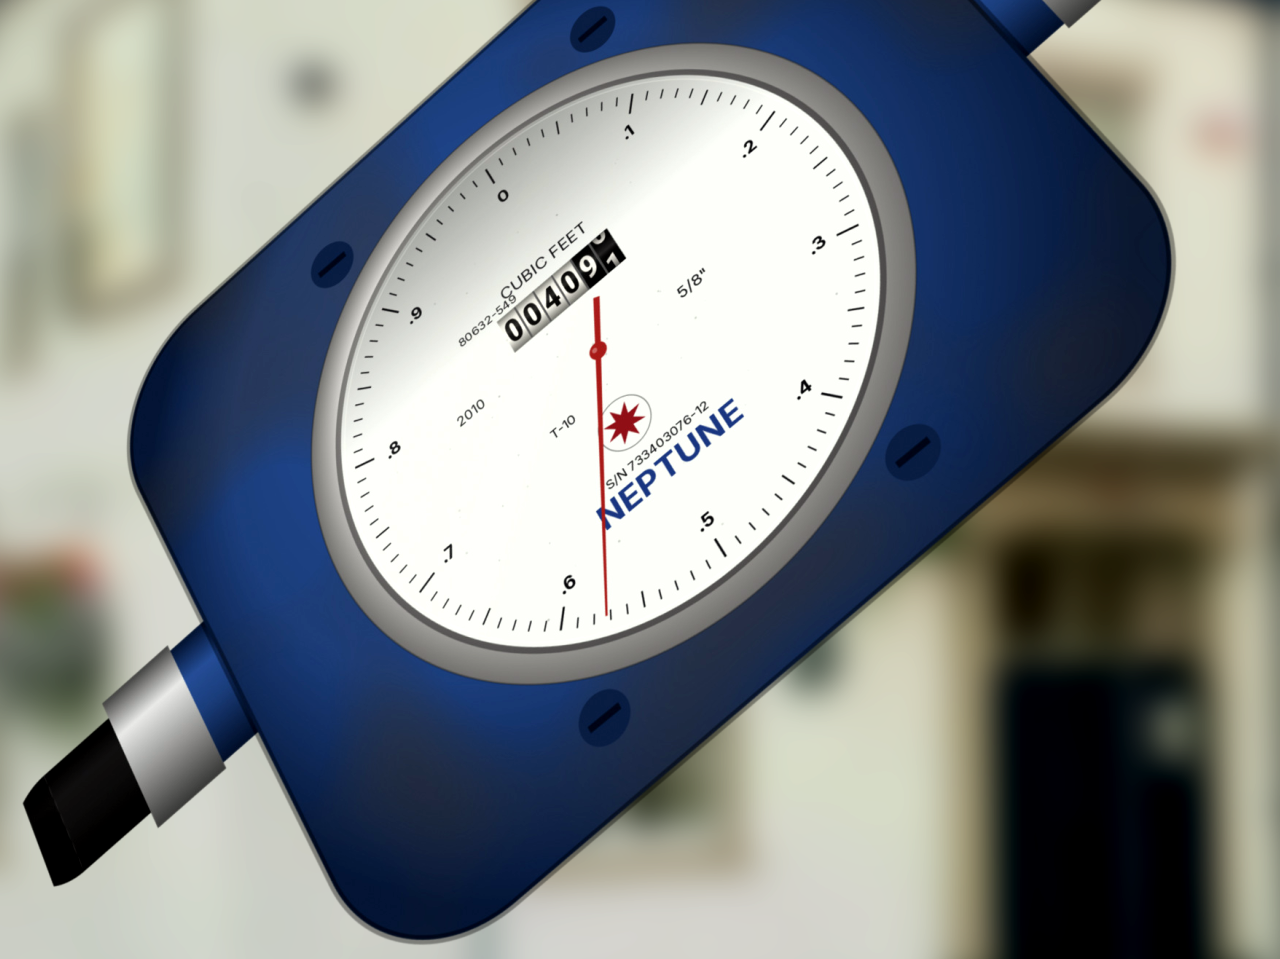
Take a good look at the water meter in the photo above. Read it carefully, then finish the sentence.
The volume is 4090.57 ft³
